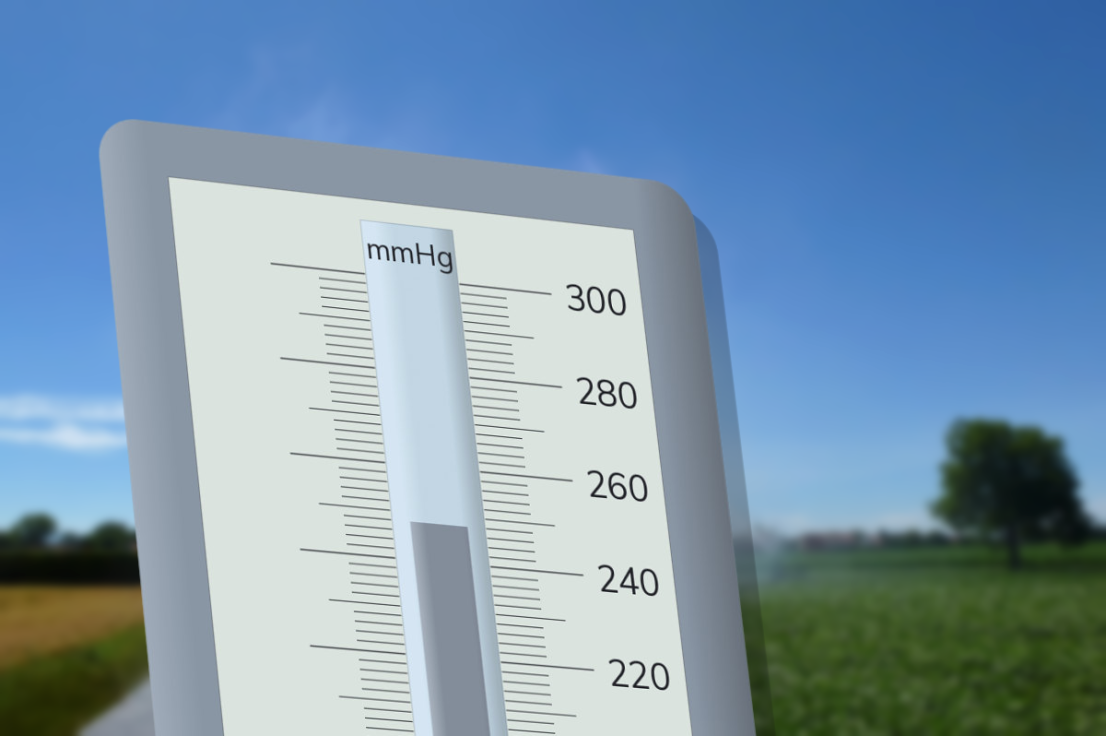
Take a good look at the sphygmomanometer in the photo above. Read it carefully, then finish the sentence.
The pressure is 248 mmHg
